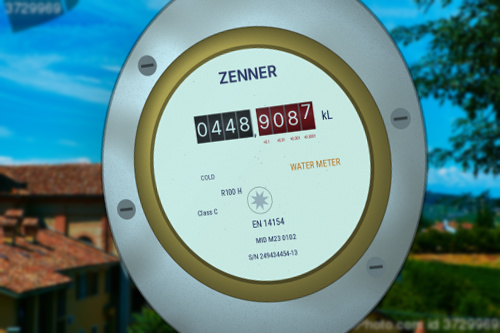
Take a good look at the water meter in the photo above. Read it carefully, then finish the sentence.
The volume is 448.9087 kL
